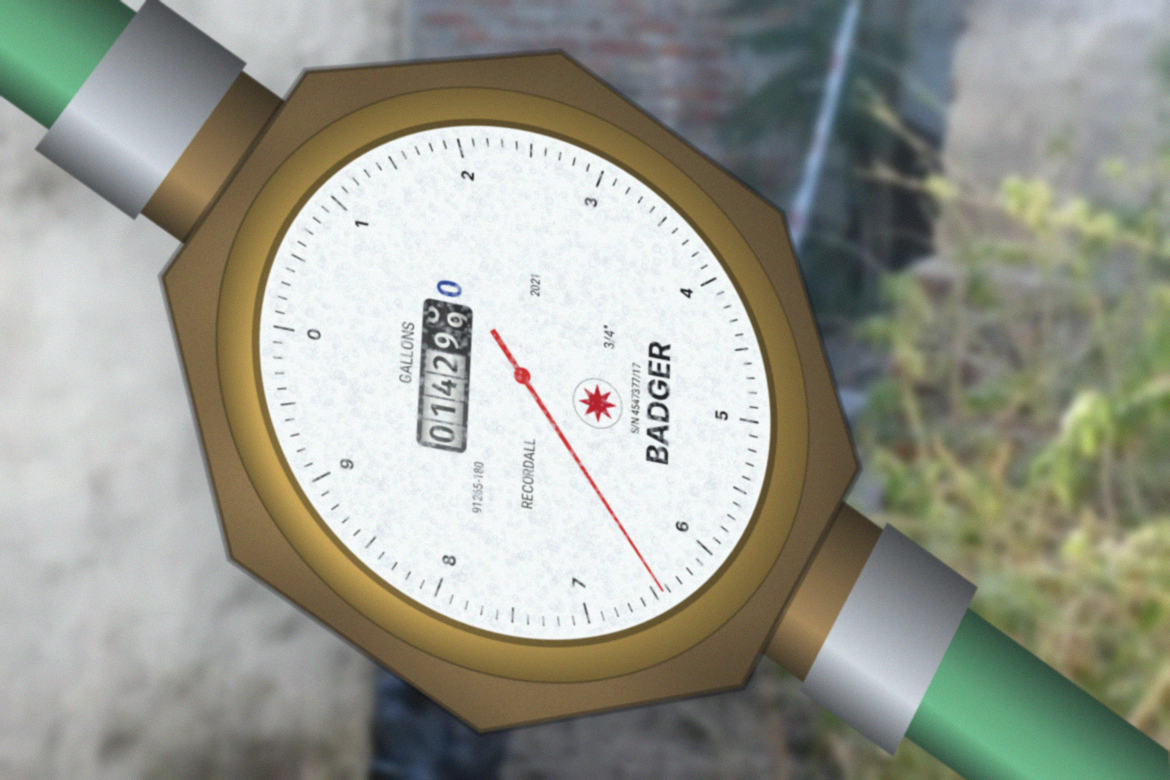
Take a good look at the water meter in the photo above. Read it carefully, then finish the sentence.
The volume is 142986.4 gal
